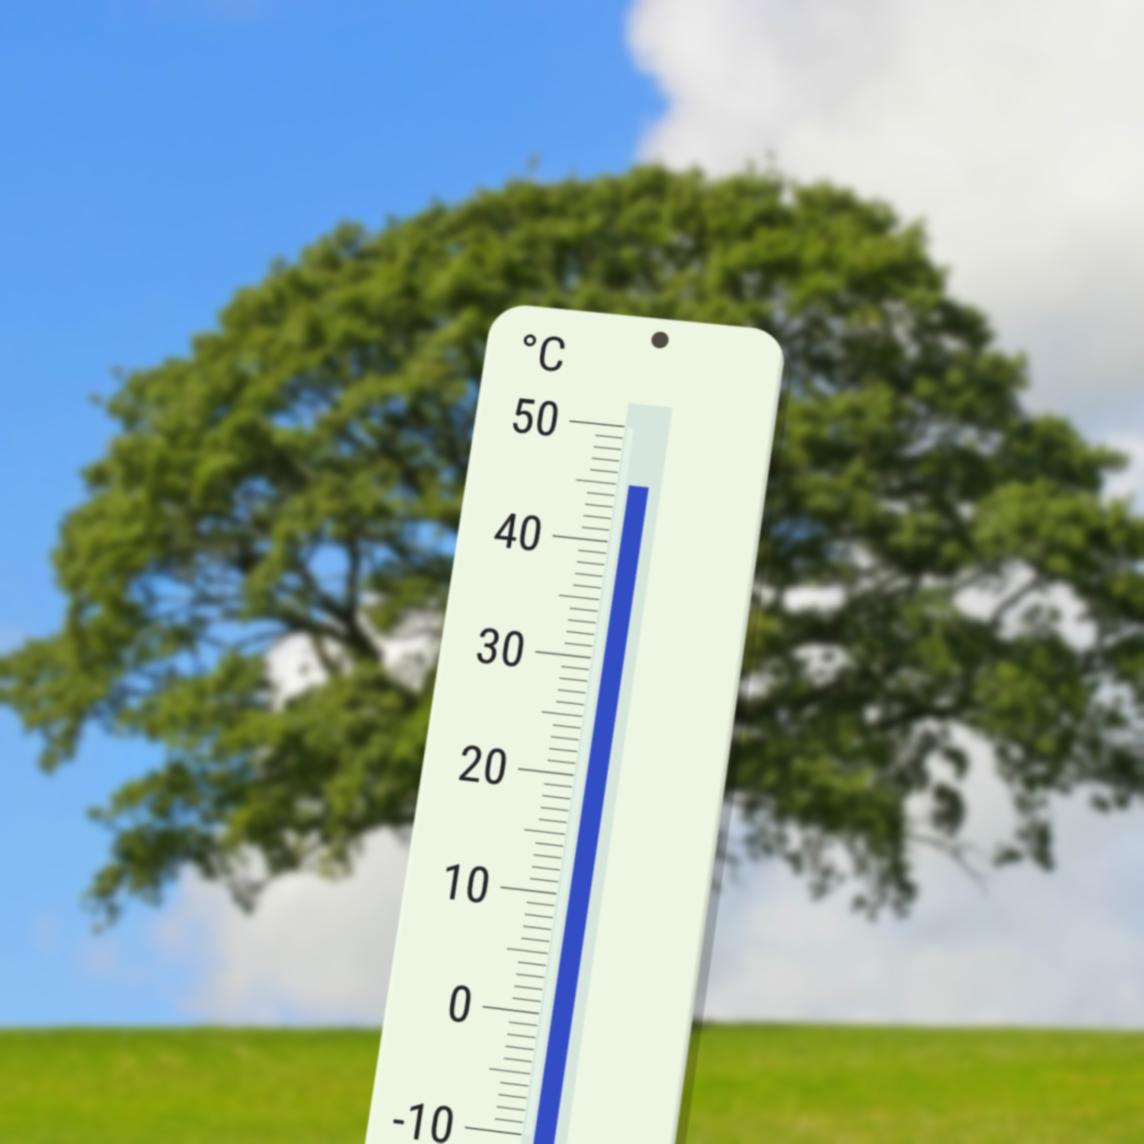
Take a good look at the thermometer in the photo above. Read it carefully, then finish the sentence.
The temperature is 45 °C
